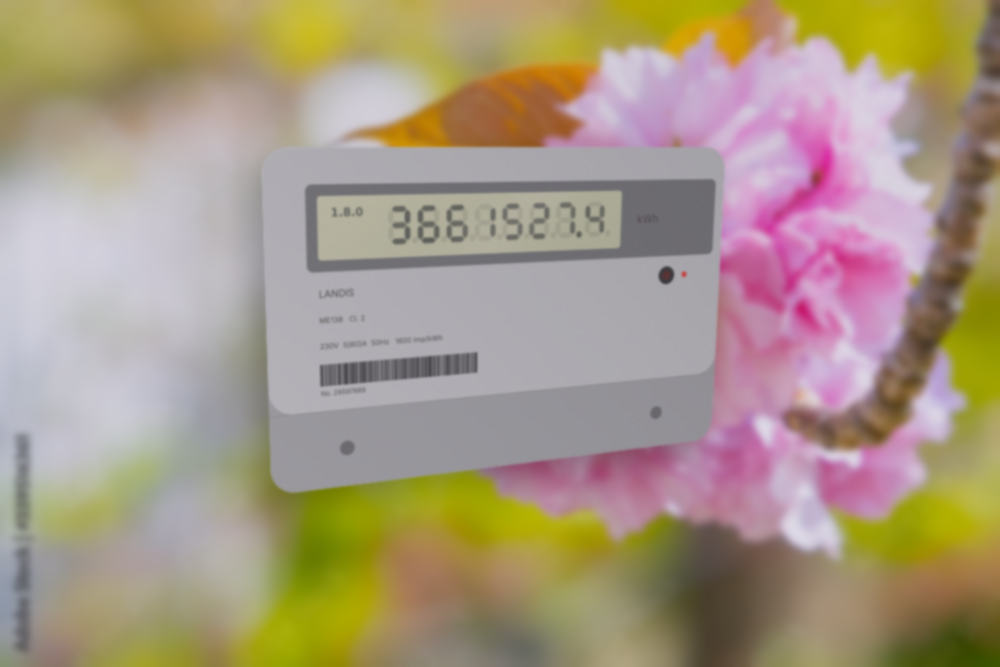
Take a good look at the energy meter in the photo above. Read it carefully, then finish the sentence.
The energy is 3661527.4 kWh
